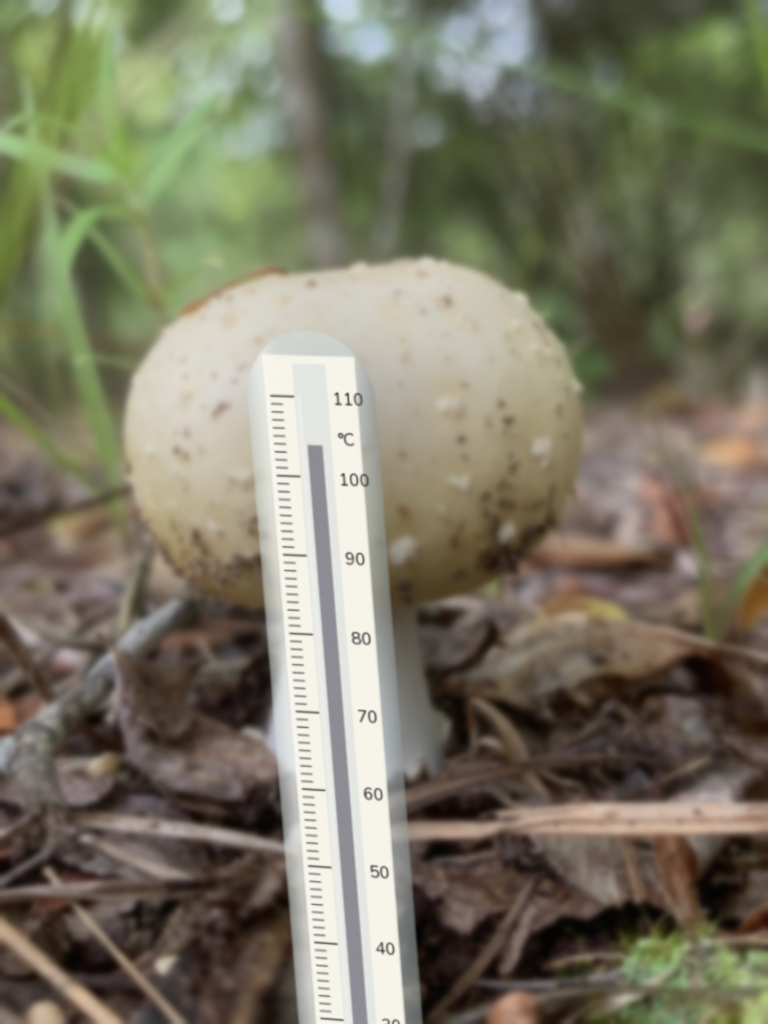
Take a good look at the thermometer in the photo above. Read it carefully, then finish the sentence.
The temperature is 104 °C
